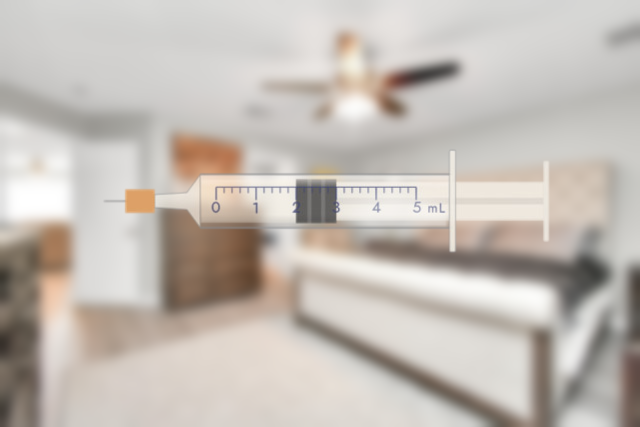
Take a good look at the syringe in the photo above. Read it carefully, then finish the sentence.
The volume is 2 mL
